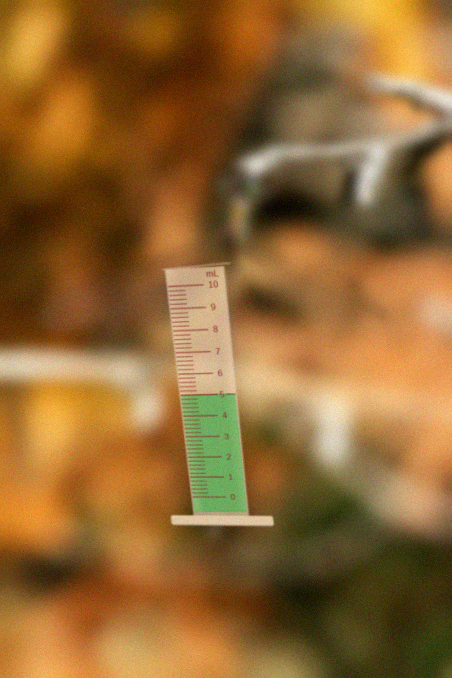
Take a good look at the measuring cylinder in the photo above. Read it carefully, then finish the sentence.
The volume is 5 mL
